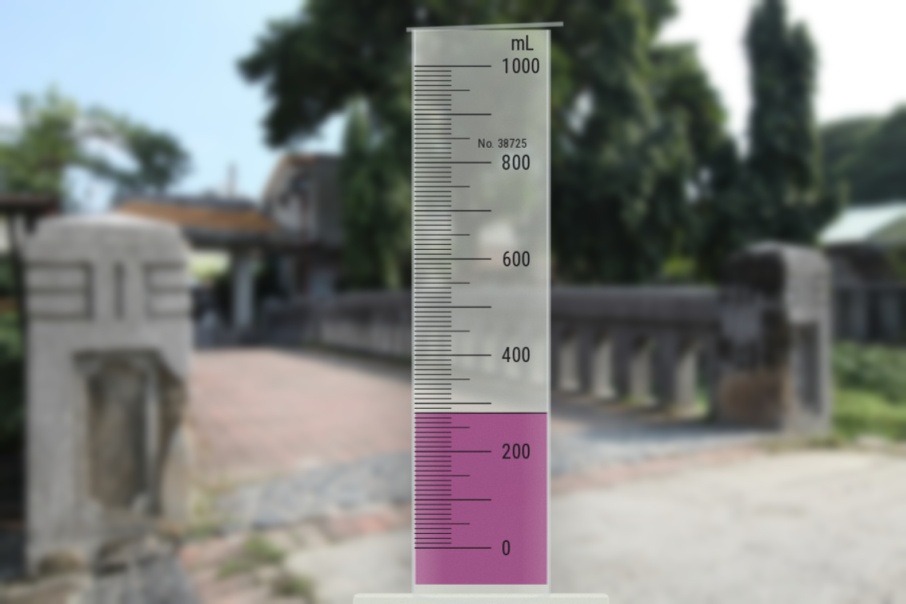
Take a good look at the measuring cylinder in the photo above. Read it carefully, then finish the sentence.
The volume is 280 mL
